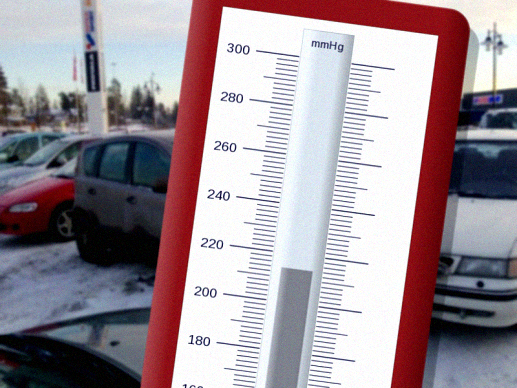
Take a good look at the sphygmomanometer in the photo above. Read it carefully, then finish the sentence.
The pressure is 214 mmHg
